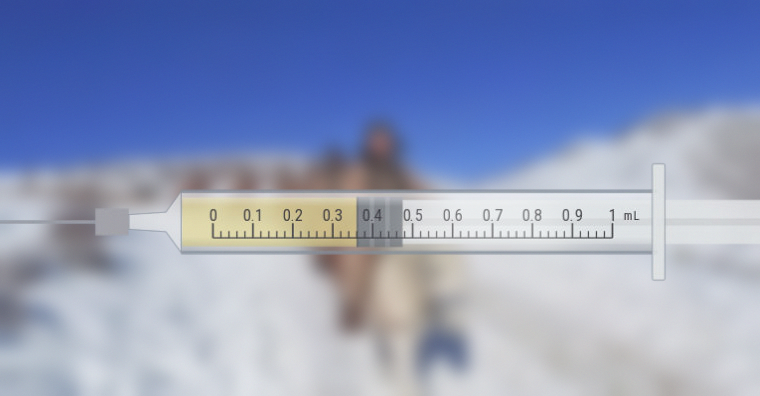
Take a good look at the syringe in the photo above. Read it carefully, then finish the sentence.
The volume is 0.36 mL
